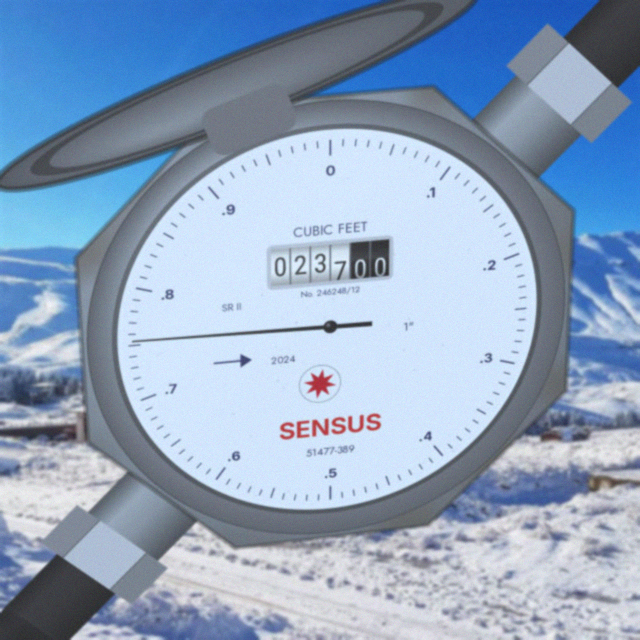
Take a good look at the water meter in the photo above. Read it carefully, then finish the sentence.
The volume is 23699.75 ft³
